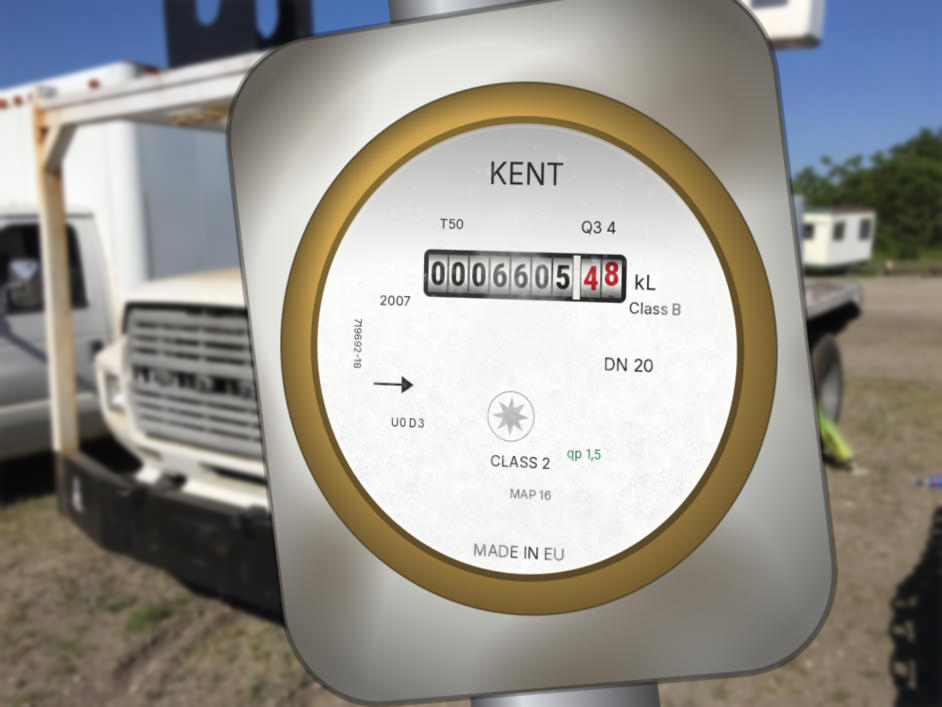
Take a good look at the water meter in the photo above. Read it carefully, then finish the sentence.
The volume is 6605.48 kL
